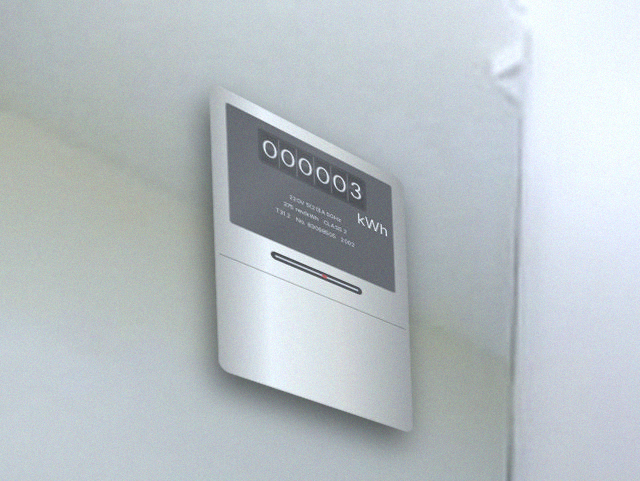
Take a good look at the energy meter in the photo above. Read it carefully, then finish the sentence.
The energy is 3 kWh
